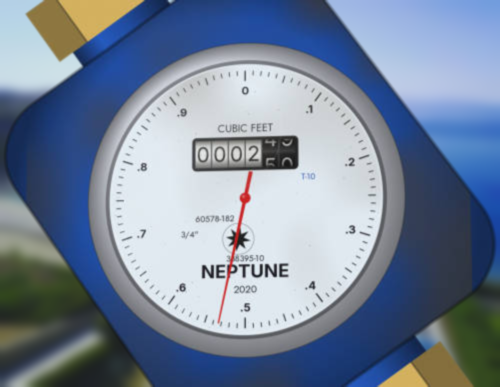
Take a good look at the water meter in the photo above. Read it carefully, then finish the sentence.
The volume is 249.53 ft³
